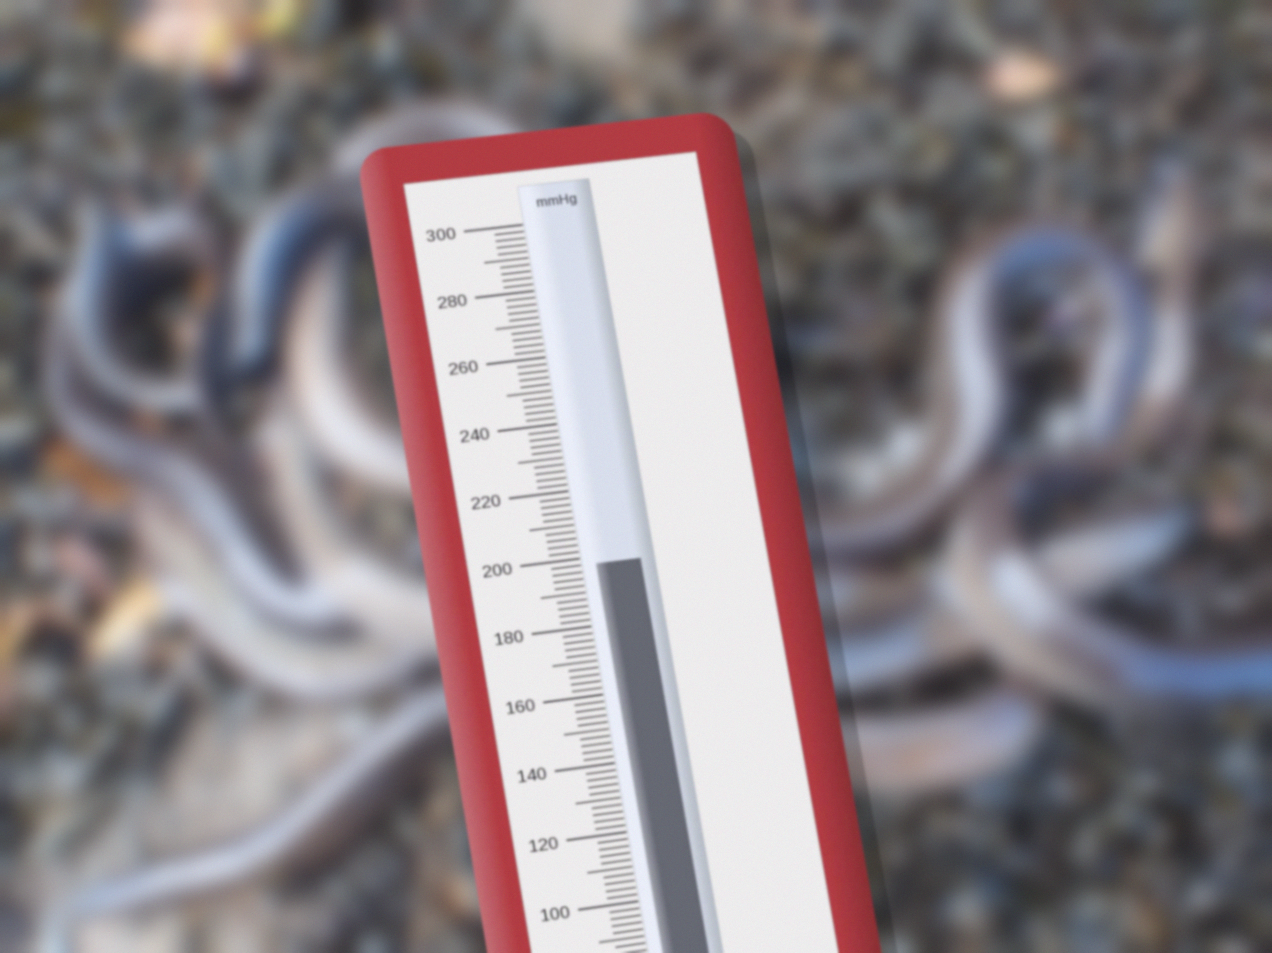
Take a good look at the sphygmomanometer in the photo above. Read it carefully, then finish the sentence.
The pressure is 198 mmHg
